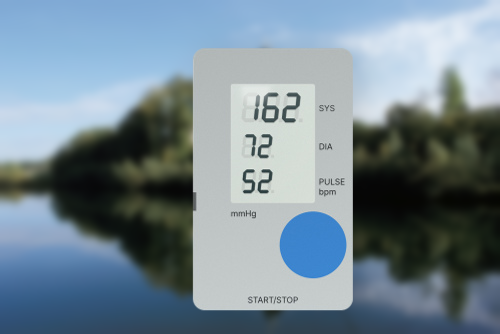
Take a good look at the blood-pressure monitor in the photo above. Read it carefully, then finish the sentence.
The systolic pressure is 162 mmHg
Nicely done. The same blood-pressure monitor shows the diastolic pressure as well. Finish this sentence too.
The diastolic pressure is 72 mmHg
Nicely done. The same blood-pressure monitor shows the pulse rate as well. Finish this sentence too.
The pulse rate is 52 bpm
